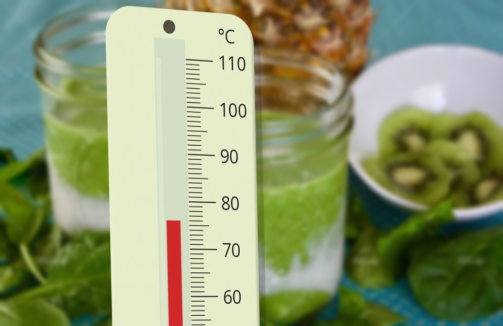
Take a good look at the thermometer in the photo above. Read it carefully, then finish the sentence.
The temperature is 76 °C
